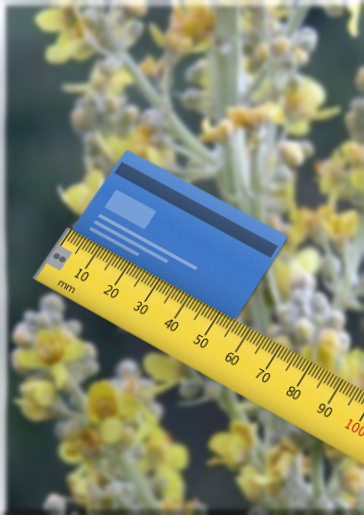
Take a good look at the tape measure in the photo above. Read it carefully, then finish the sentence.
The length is 55 mm
